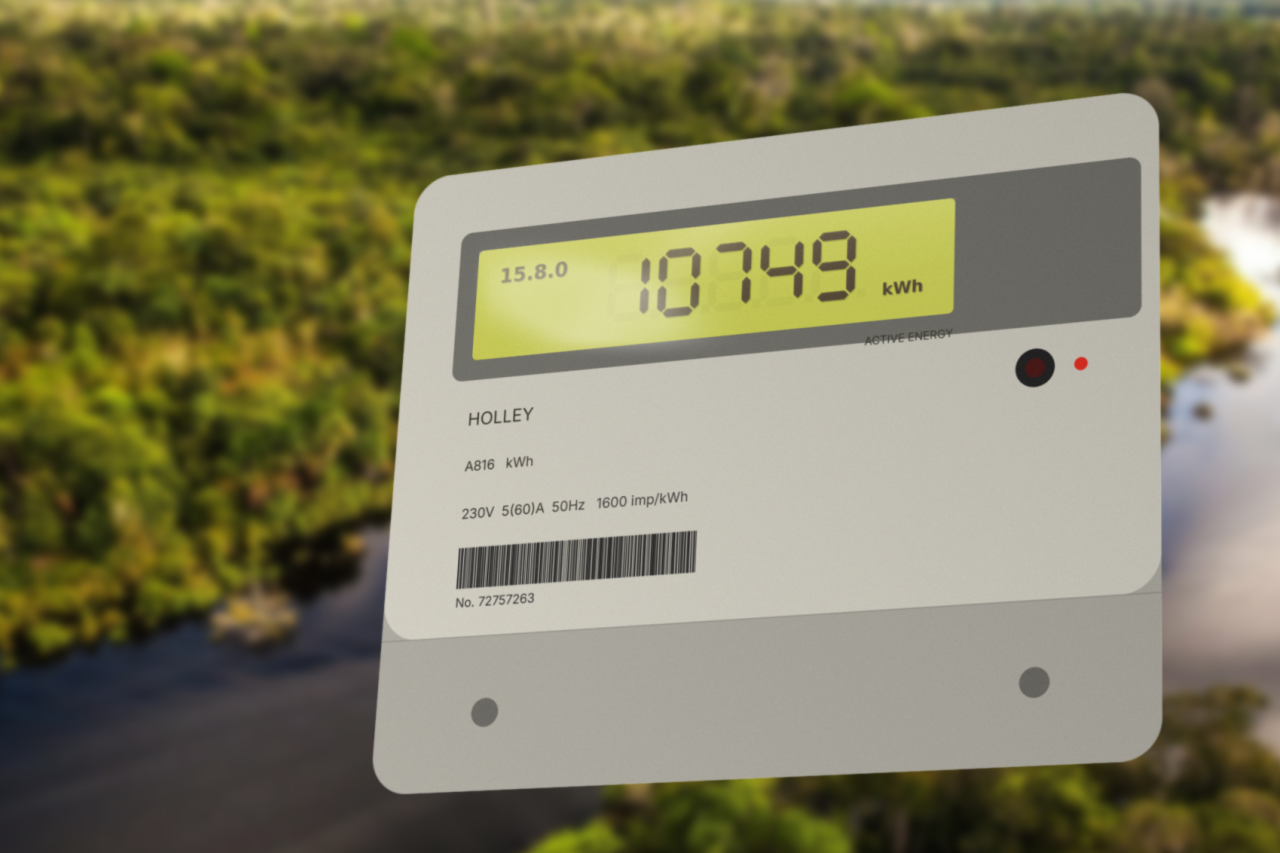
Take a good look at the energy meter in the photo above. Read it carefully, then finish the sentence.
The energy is 10749 kWh
